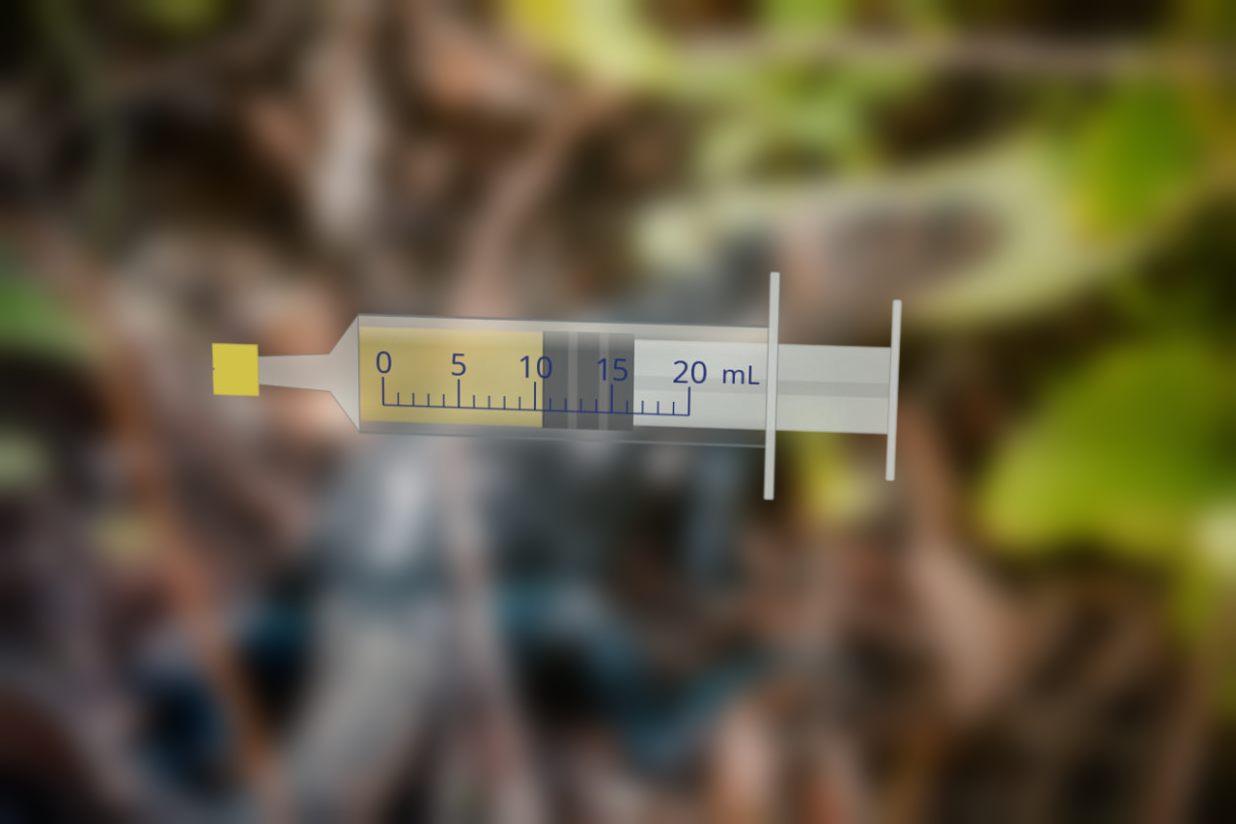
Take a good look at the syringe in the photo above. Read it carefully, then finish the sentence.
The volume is 10.5 mL
